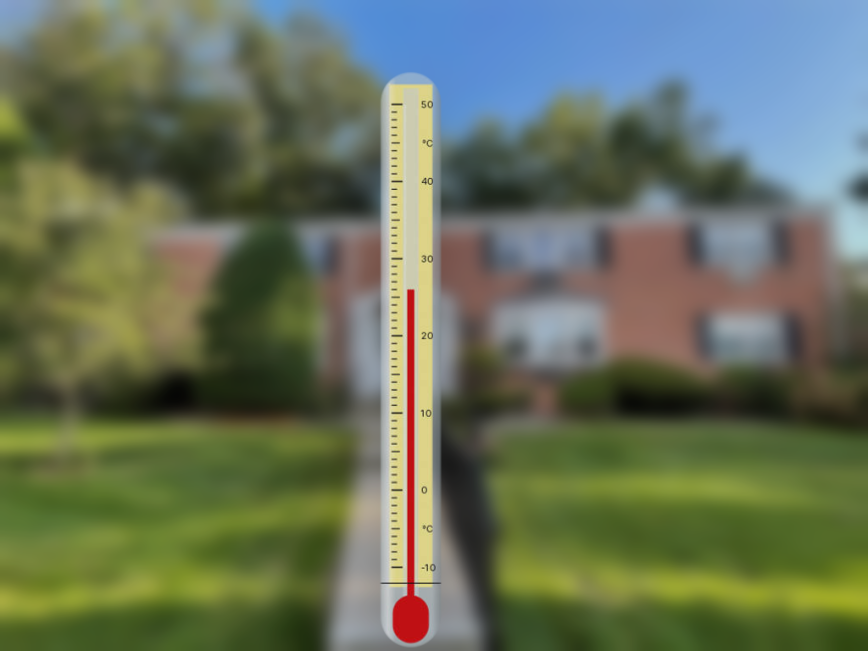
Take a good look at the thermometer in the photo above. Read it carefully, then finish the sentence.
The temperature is 26 °C
